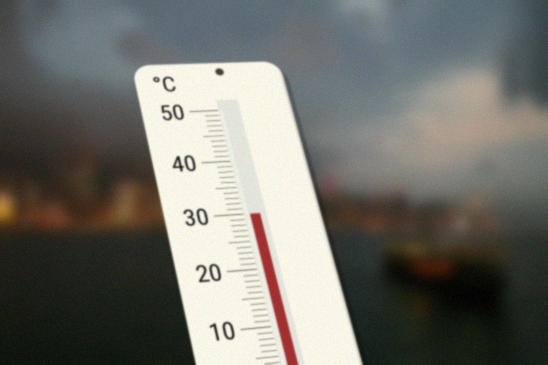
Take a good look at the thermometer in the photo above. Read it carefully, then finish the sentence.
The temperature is 30 °C
